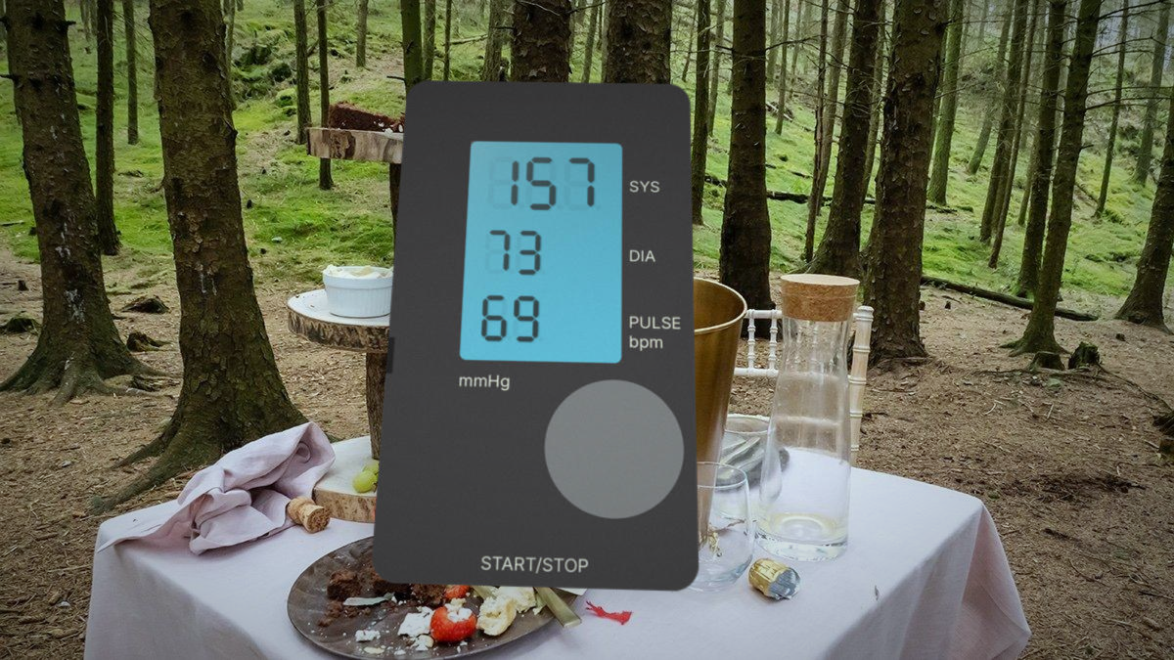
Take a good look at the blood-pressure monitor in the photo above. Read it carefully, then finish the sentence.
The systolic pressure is 157 mmHg
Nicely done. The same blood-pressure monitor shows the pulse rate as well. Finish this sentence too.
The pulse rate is 69 bpm
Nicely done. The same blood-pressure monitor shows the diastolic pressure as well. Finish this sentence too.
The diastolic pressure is 73 mmHg
